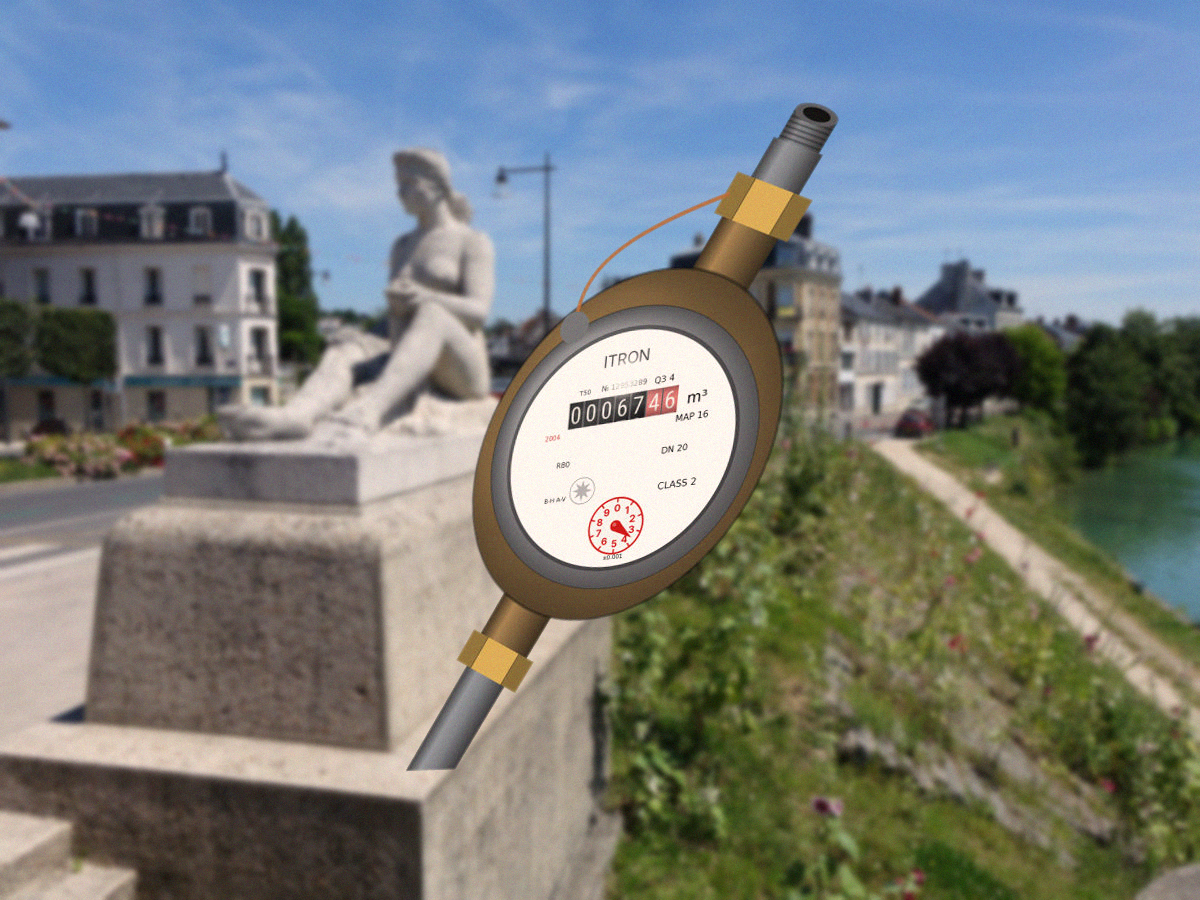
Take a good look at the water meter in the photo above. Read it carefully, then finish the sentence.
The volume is 67.463 m³
